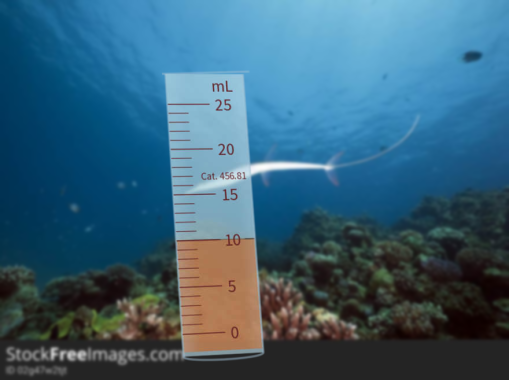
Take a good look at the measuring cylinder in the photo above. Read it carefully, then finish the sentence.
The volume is 10 mL
